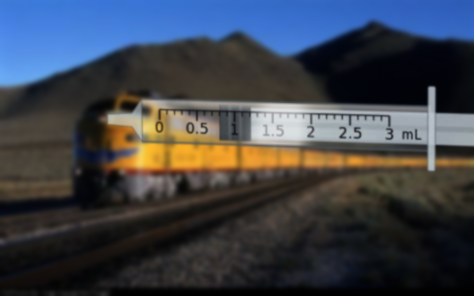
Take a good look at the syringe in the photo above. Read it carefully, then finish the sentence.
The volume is 0.8 mL
